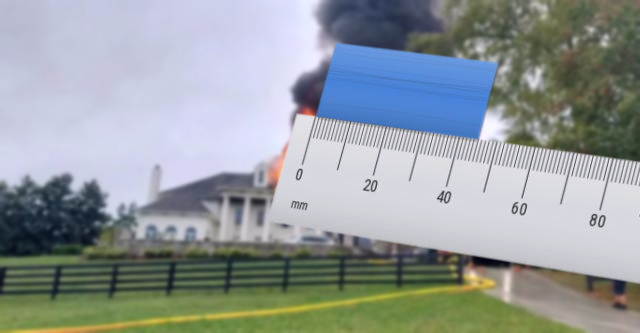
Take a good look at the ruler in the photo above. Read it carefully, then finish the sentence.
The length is 45 mm
